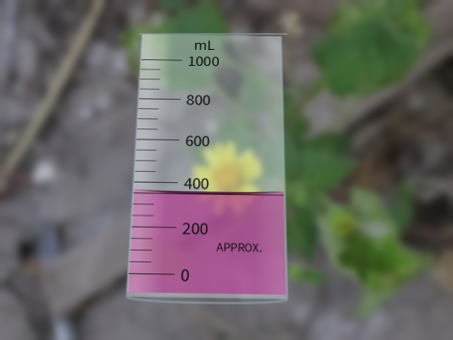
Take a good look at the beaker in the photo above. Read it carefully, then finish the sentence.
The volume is 350 mL
